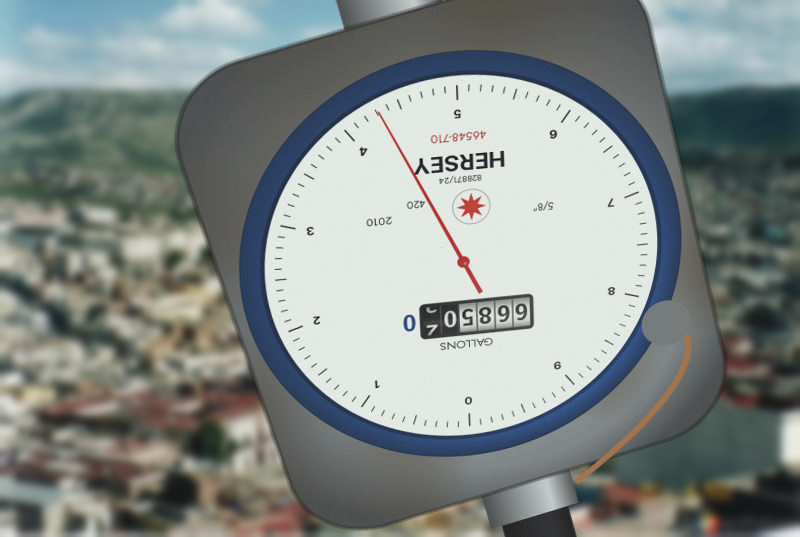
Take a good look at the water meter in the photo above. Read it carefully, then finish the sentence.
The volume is 6685024.3 gal
